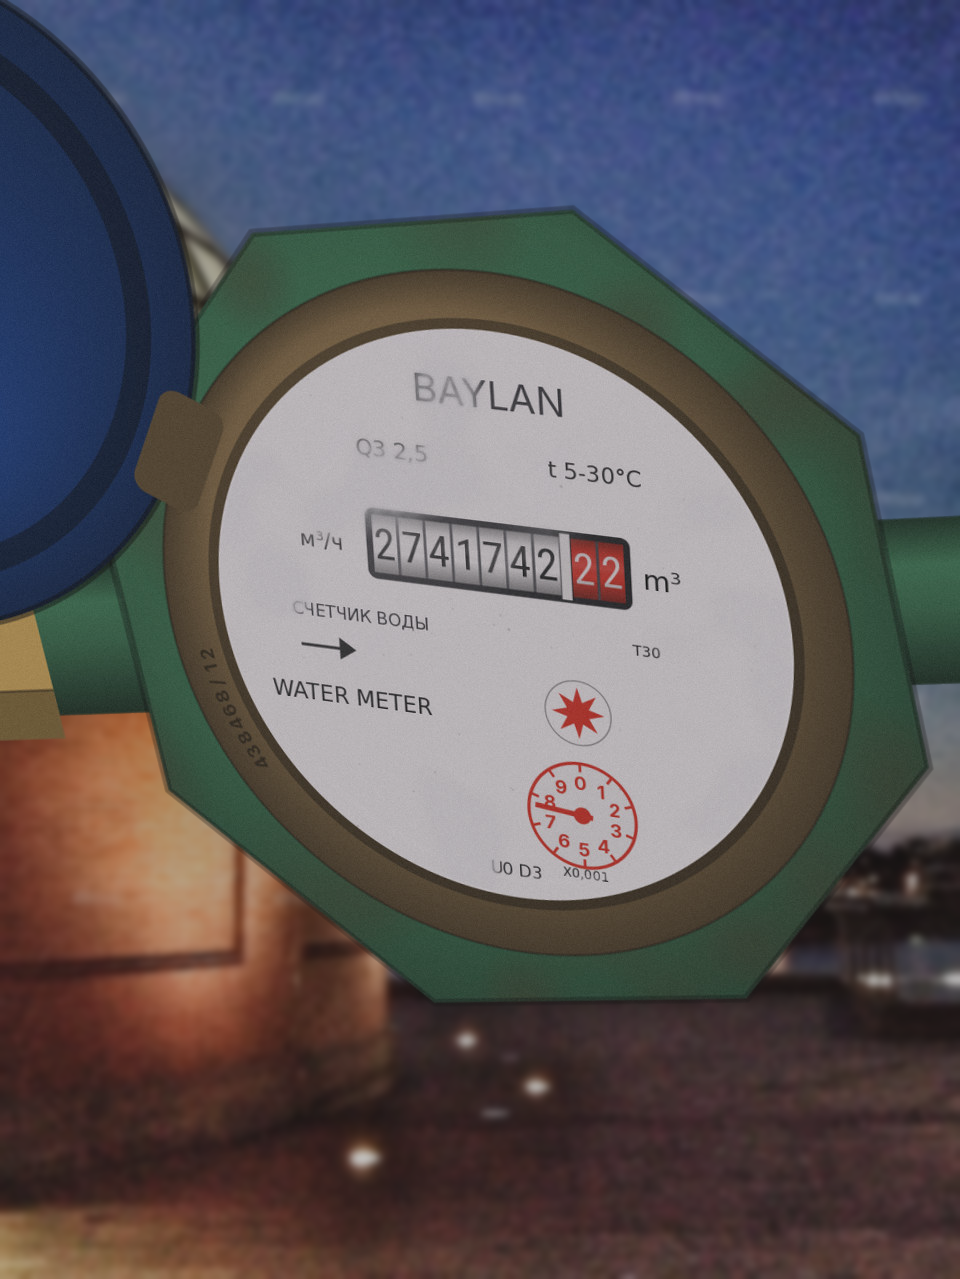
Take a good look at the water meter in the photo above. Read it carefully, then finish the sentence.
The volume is 2741742.227 m³
